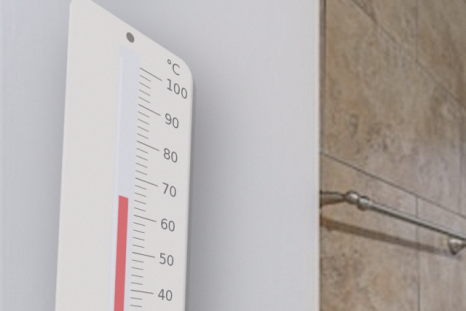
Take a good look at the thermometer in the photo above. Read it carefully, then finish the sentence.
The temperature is 64 °C
